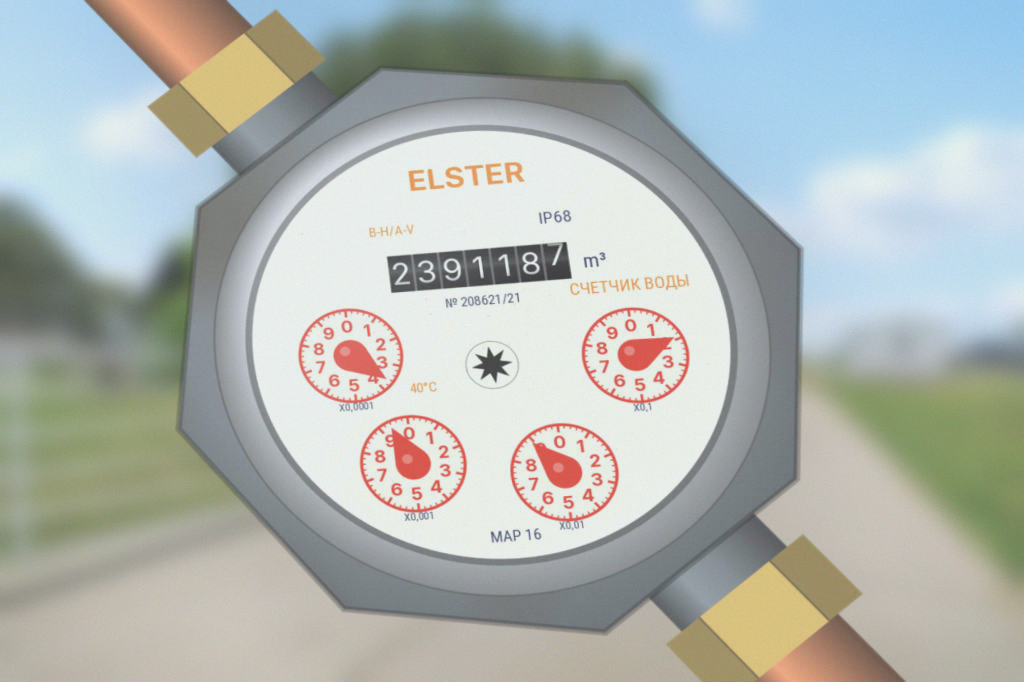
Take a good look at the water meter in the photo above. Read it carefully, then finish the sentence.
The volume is 2391187.1893 m³
